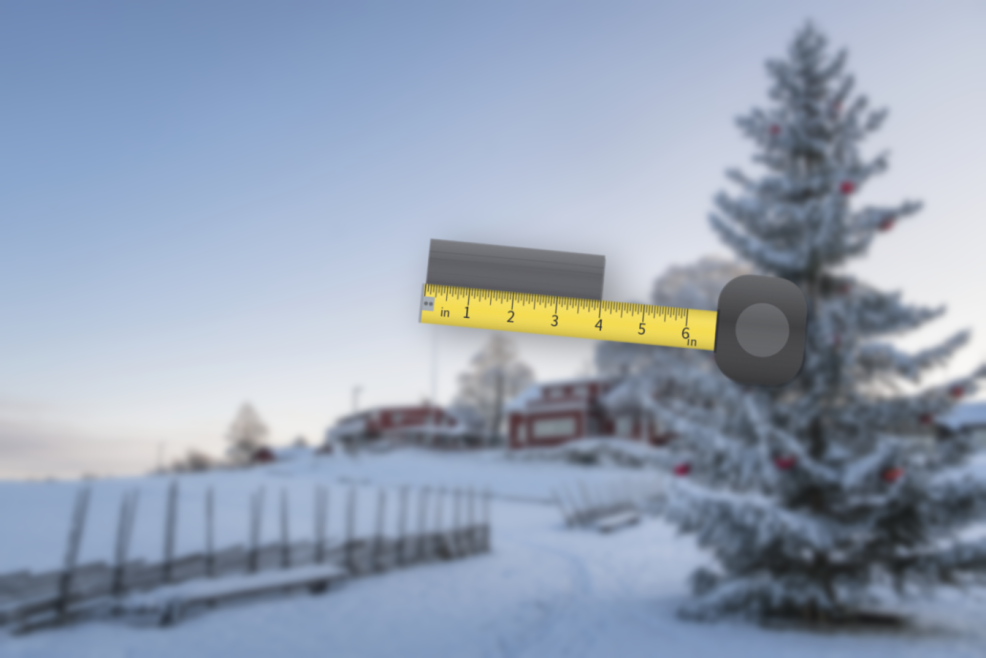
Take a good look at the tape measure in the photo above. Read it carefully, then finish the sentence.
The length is 4 in
